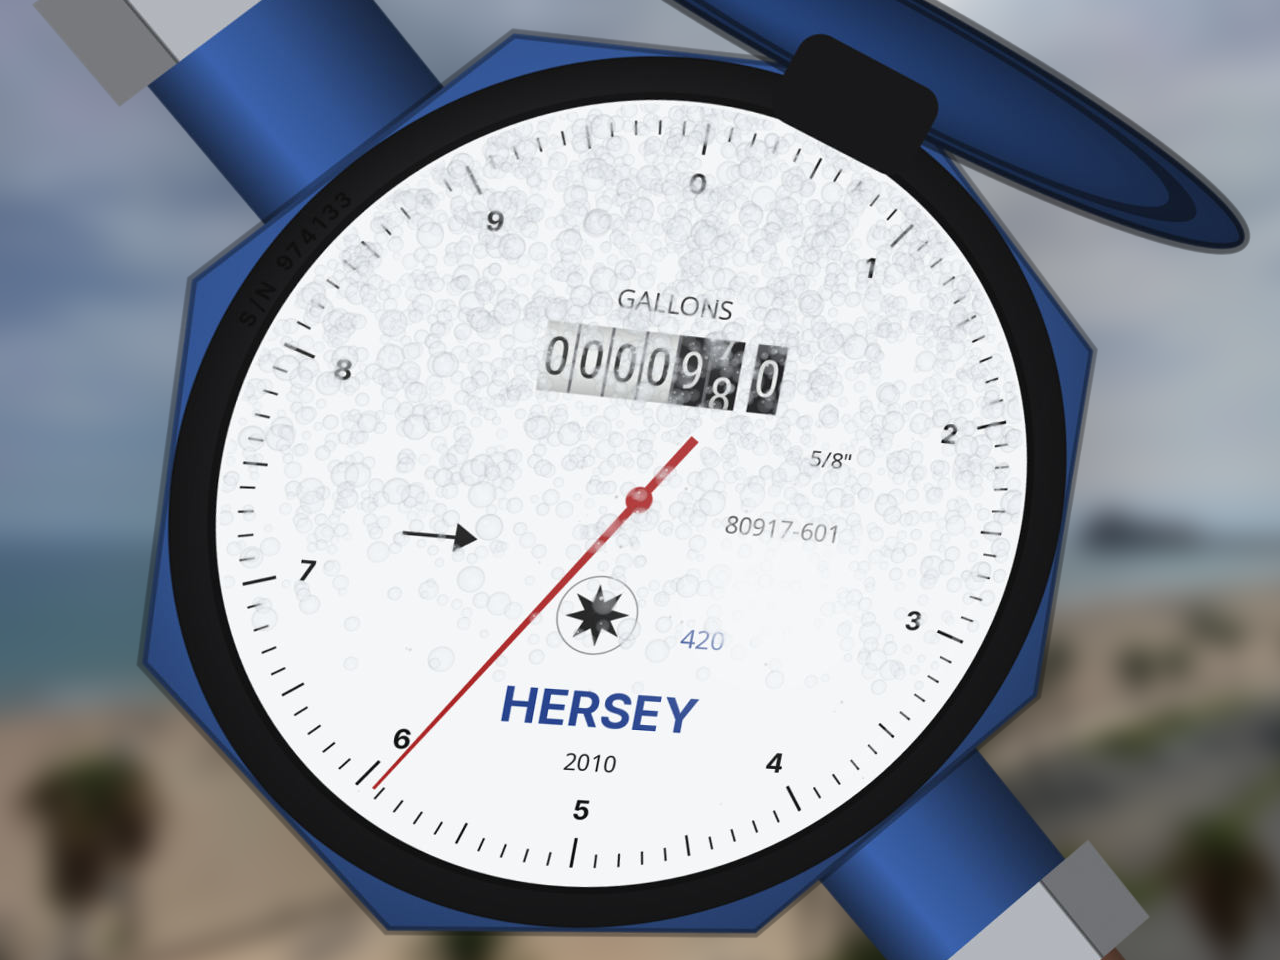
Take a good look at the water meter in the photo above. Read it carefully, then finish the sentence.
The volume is 975.9 gal
